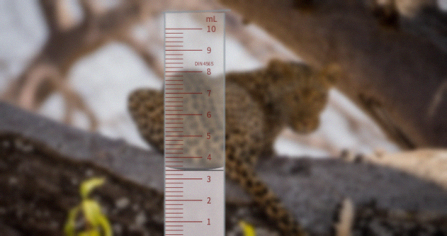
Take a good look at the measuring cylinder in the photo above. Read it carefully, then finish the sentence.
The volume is 3.4 mL
